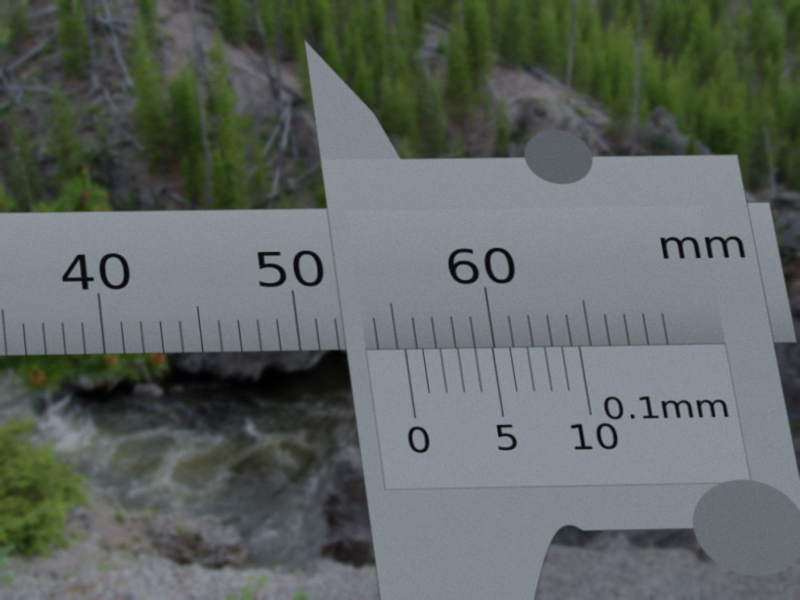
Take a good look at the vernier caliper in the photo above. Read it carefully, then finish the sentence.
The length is 55.4 mm
